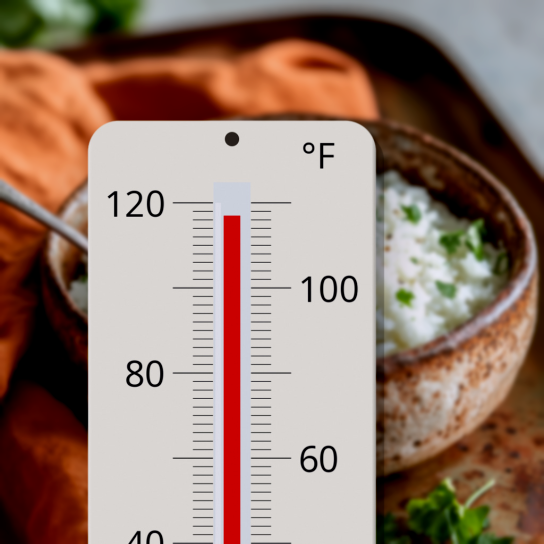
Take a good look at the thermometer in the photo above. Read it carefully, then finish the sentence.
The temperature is 117 °F
